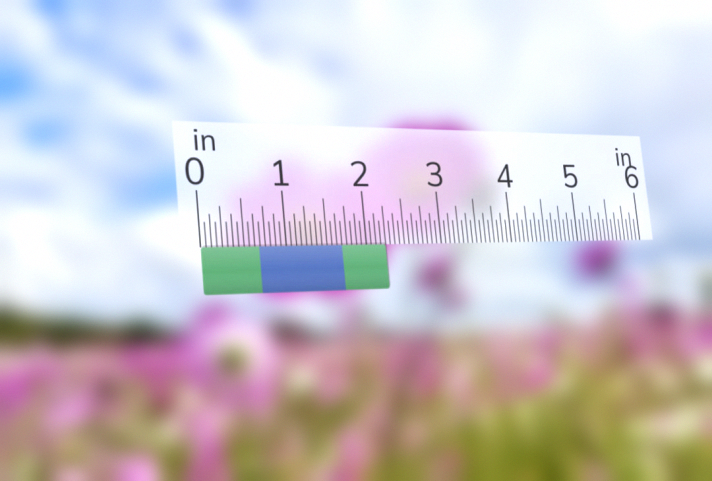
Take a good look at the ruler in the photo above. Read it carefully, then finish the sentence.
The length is 2.25 in
